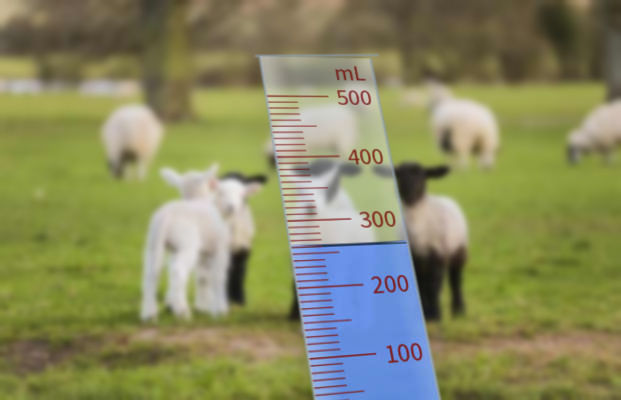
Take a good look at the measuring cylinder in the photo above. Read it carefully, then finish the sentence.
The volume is 260 mL
